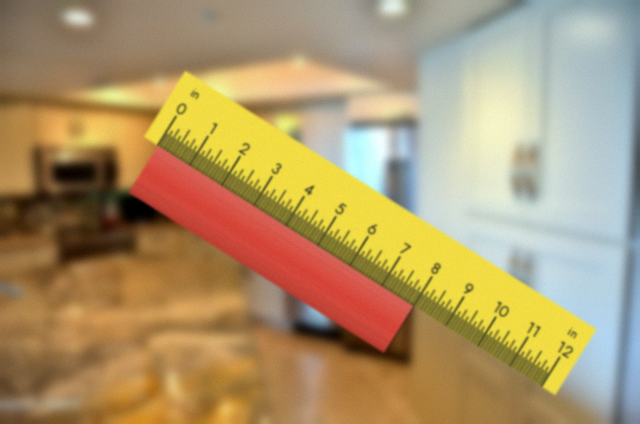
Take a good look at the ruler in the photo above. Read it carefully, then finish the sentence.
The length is 8 in
